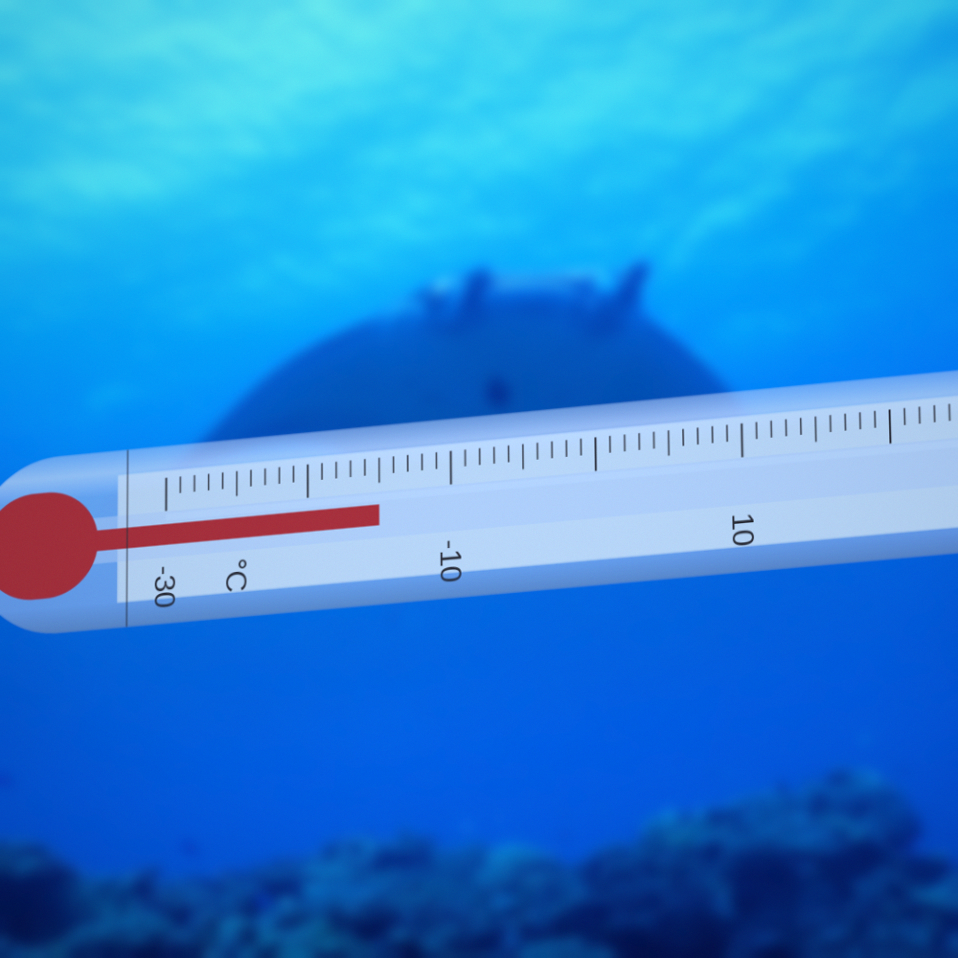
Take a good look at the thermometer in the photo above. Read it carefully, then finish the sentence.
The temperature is -15 °C
